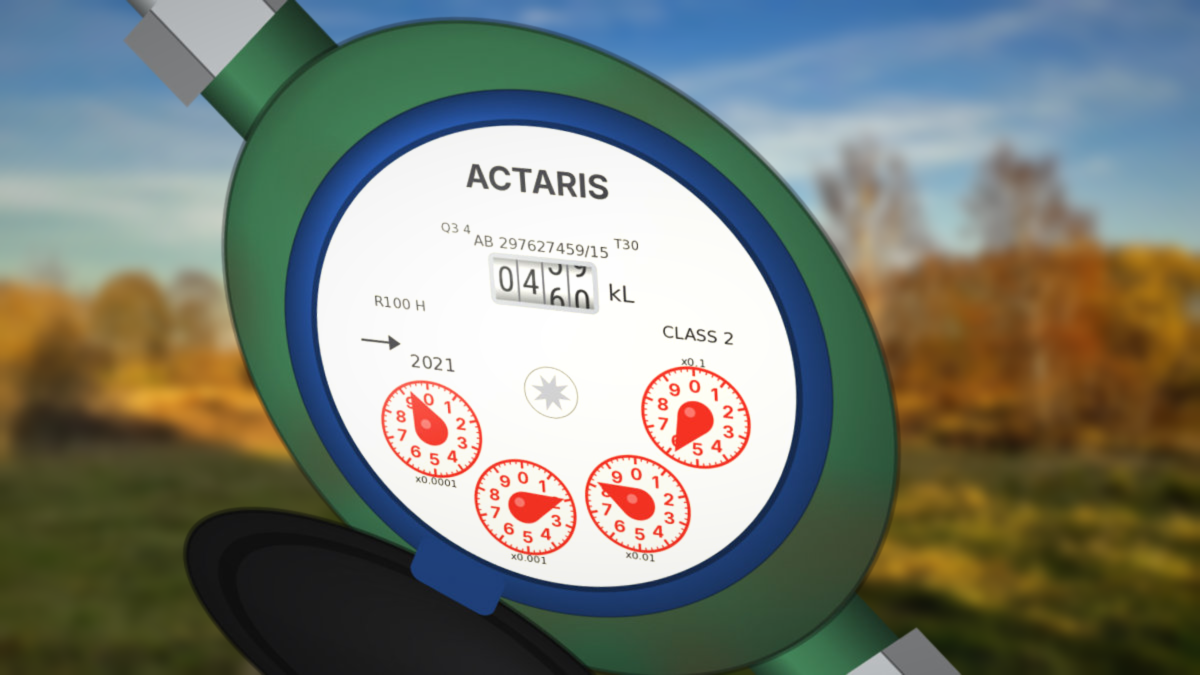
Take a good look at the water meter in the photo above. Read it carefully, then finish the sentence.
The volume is 459.5819 kL
